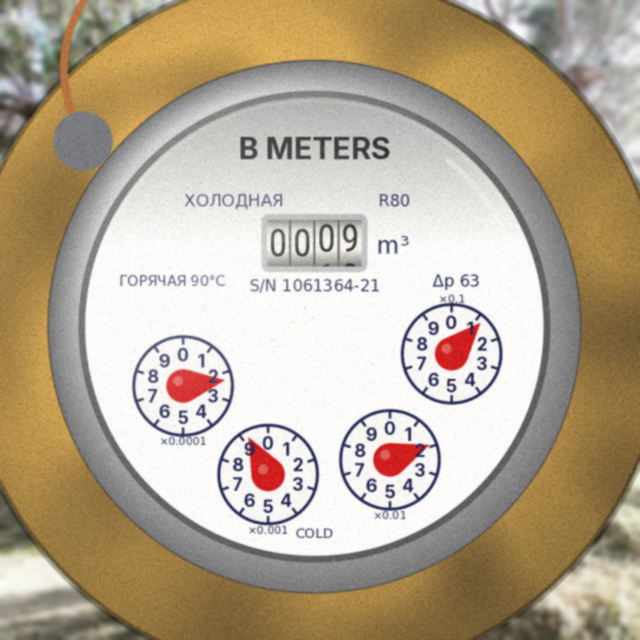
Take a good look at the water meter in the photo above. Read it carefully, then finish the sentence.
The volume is 9.1192 m³
